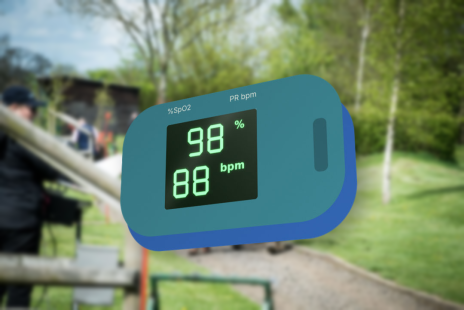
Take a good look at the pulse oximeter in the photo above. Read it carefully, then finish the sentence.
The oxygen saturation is 98 %
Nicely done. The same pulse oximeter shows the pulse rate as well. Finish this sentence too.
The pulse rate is 88 bpm
